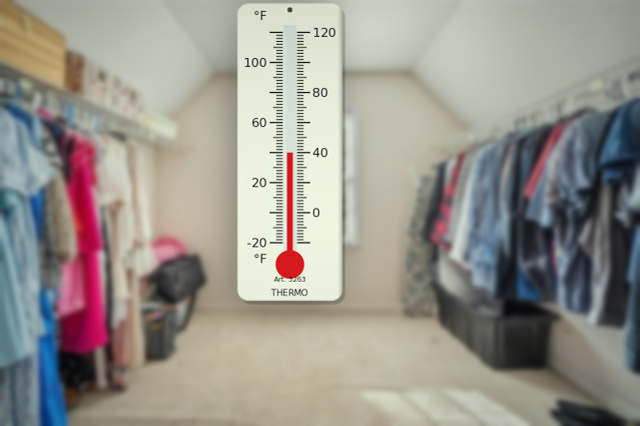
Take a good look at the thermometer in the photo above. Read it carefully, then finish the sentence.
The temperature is 40 °F
